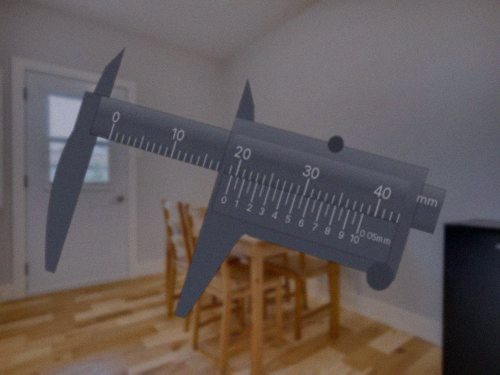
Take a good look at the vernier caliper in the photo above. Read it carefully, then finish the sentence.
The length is 19.4 mm
